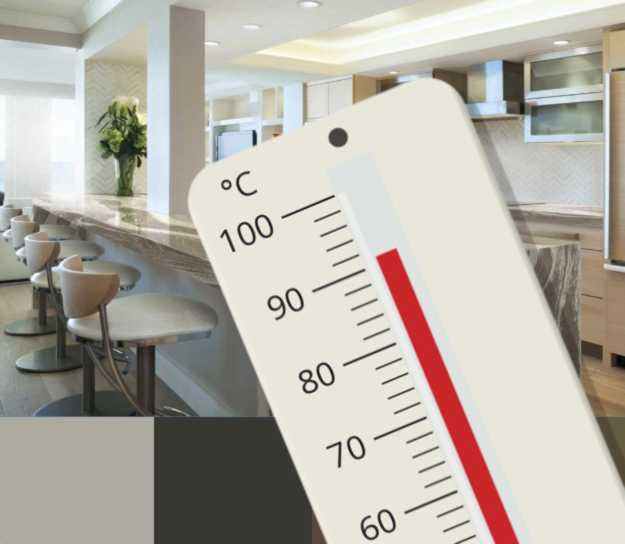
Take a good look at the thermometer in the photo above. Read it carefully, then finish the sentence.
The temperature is 91 °C
